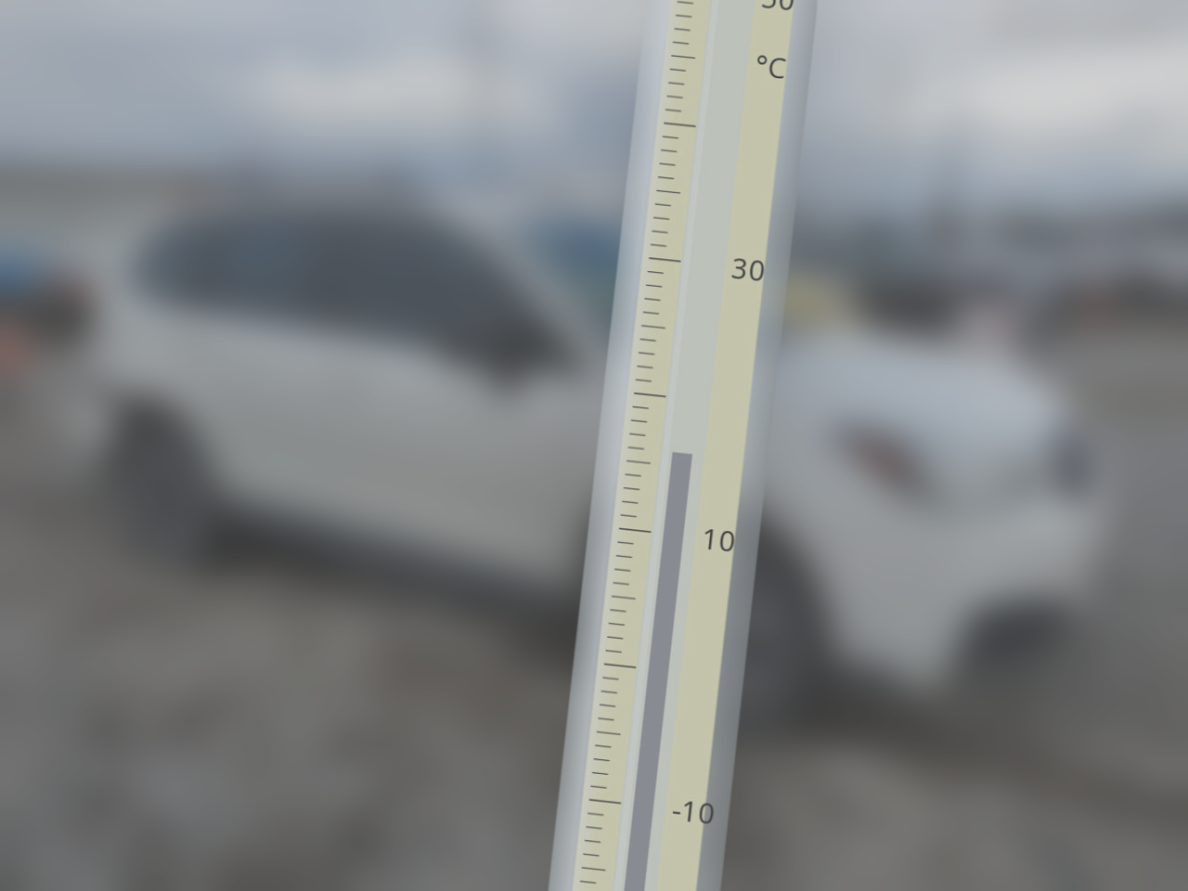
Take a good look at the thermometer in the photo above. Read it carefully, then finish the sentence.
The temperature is 16 °C
